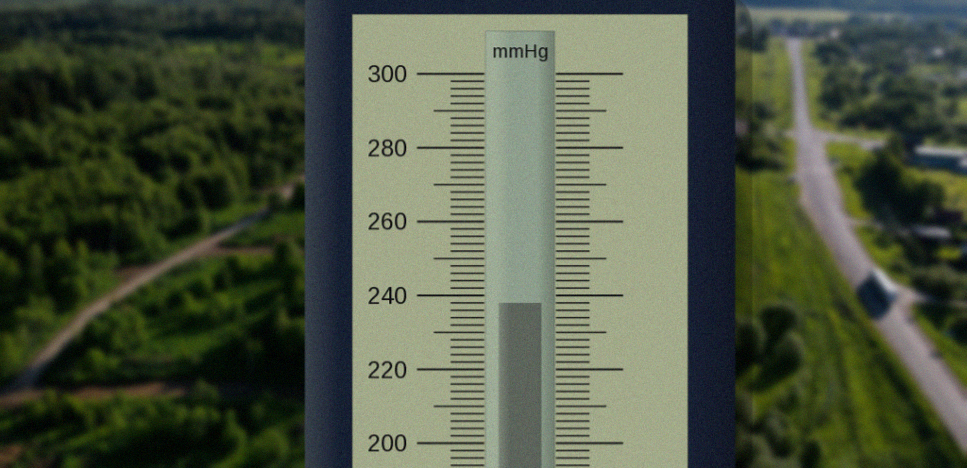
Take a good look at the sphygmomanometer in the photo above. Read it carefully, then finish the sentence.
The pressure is 238 mmHg
